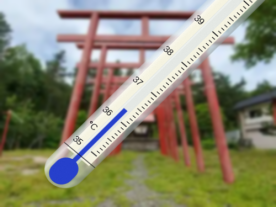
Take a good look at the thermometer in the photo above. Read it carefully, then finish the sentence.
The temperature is 36.3 °C
